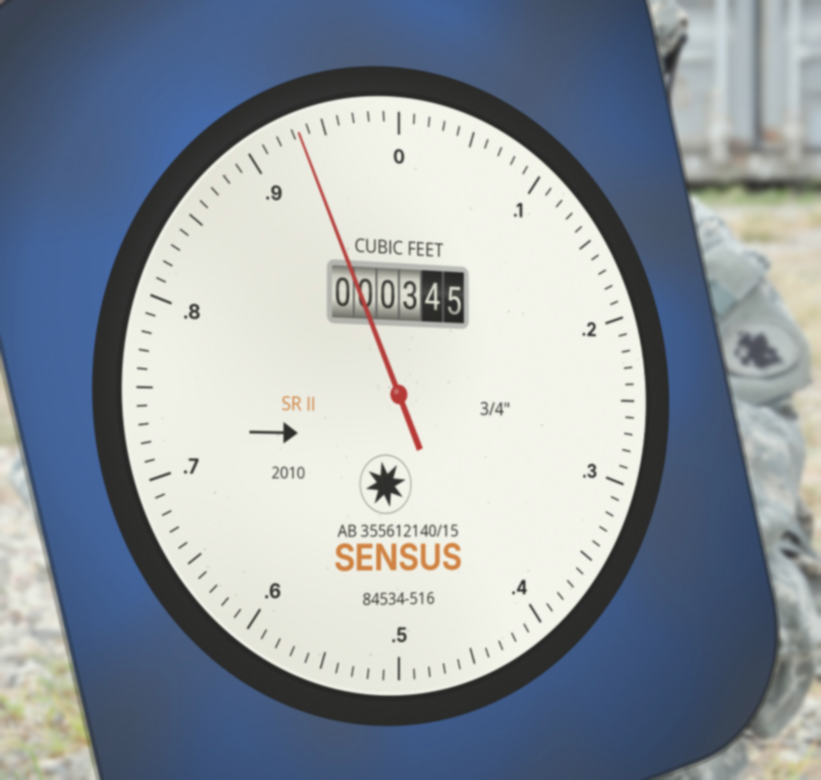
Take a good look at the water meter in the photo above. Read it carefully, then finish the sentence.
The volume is 344.93 ft³
